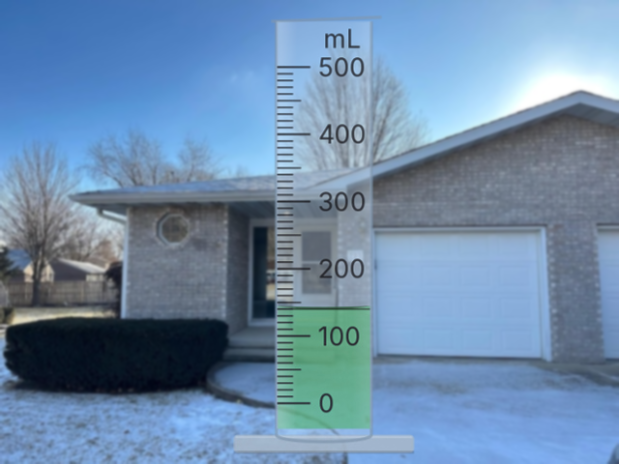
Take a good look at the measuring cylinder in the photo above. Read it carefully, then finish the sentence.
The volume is 140 mL
